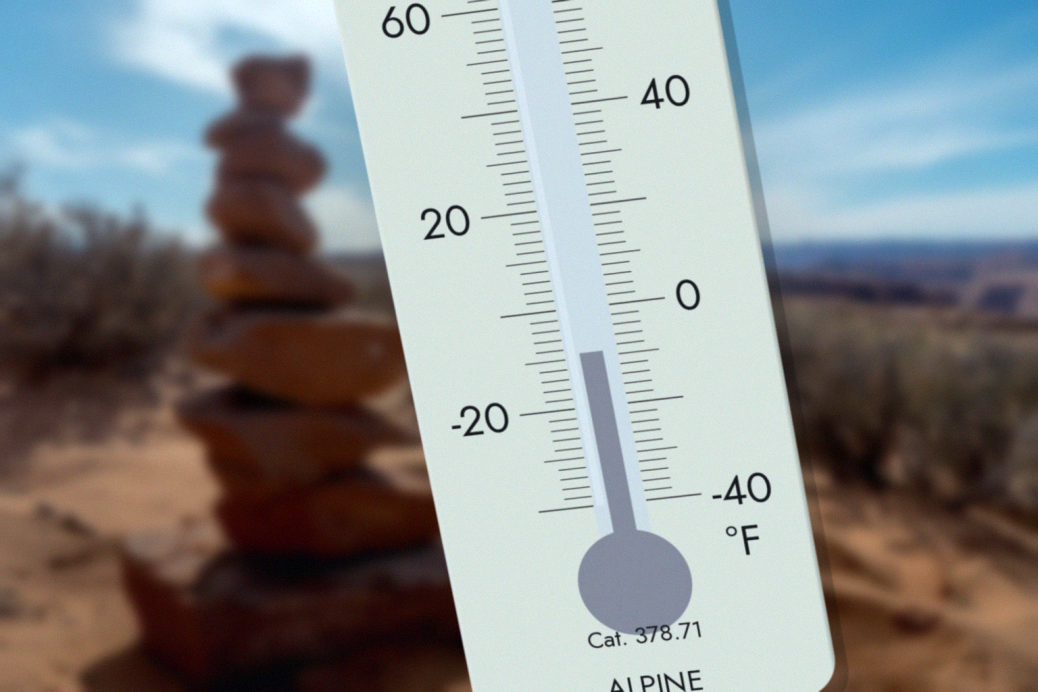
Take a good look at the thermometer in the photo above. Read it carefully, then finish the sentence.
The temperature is -9 °F
